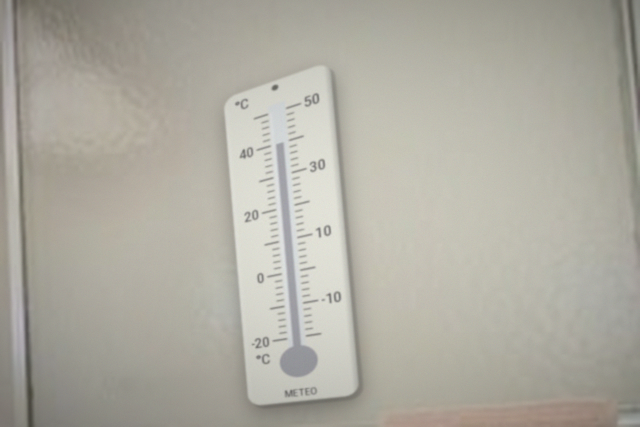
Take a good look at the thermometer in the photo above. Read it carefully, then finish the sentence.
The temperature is 40 °C
